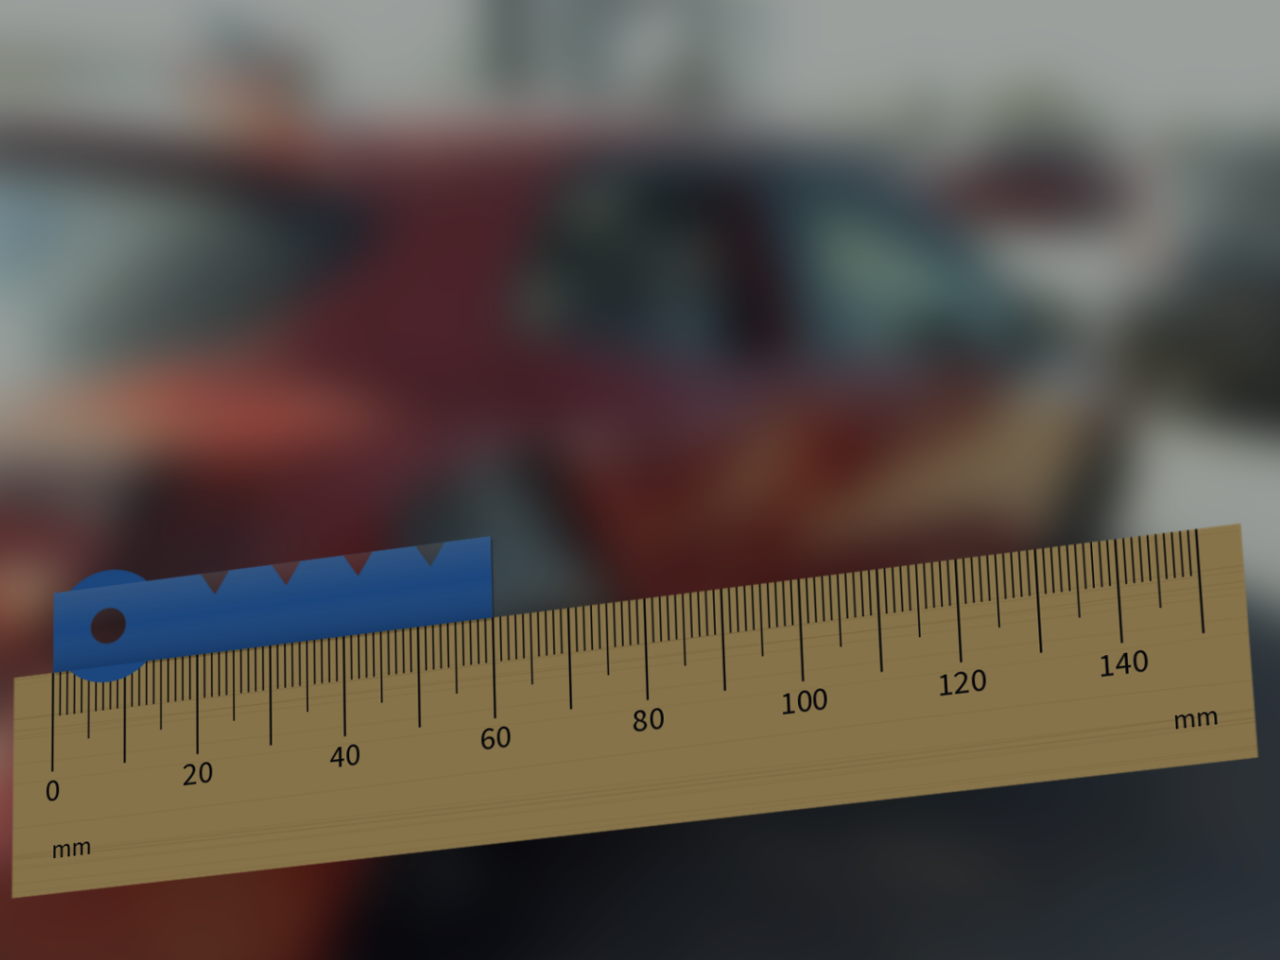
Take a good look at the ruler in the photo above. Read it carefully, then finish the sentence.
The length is 60 mm
